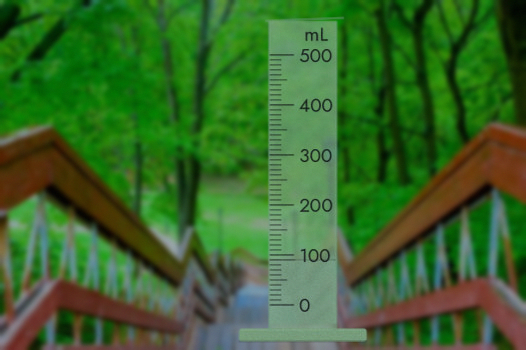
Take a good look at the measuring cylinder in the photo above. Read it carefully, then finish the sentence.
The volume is 90 mL
